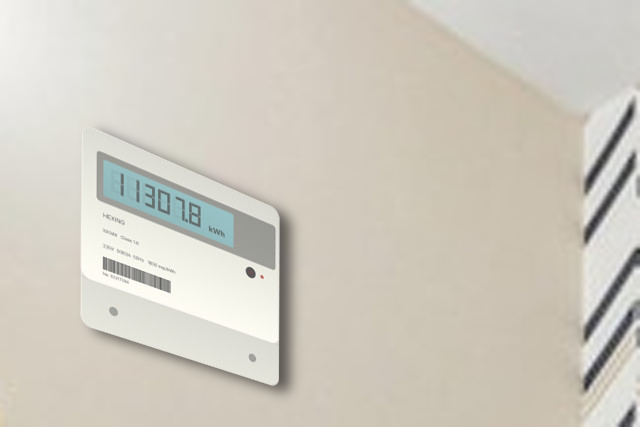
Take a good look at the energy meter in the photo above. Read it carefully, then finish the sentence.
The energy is 11307.8 kWh
